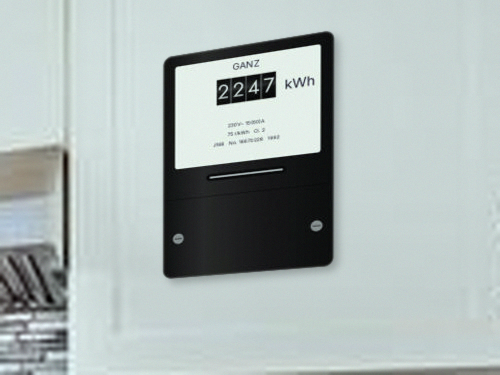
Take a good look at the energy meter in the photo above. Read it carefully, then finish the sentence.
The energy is 2247 kWh
